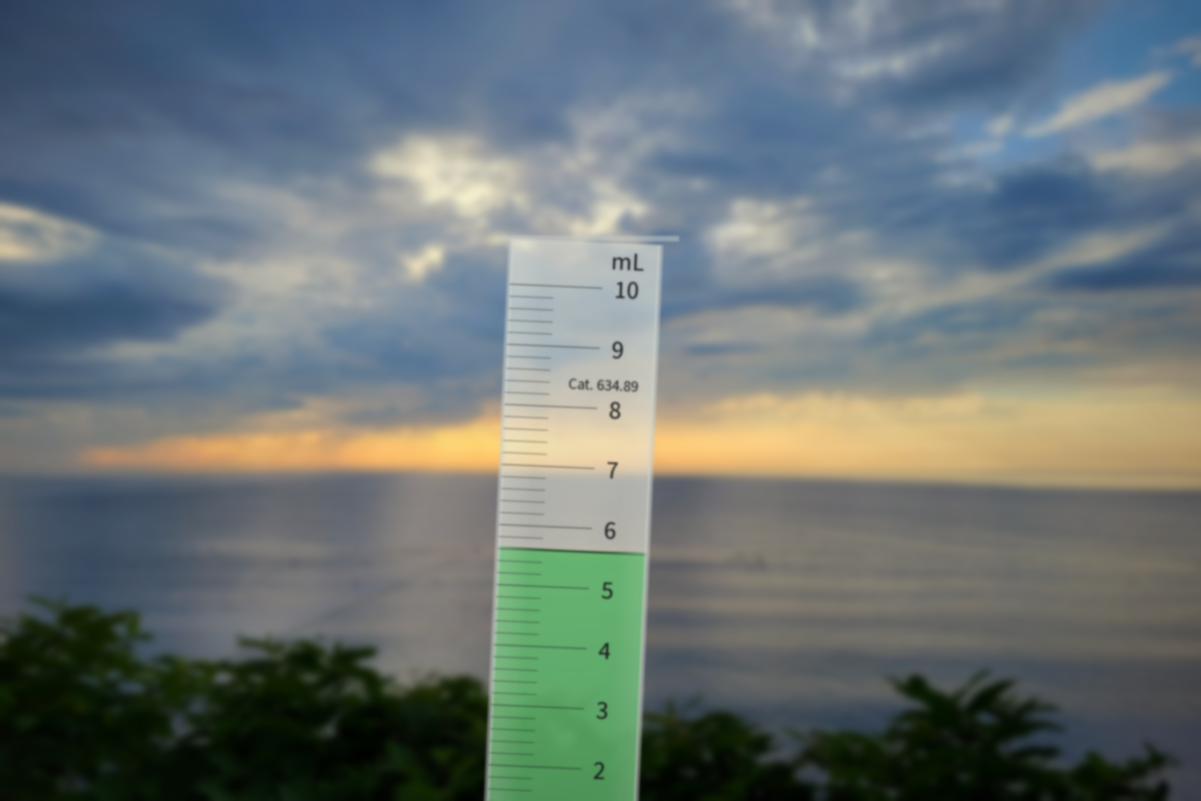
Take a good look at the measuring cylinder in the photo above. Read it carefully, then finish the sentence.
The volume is 5.6 mL
